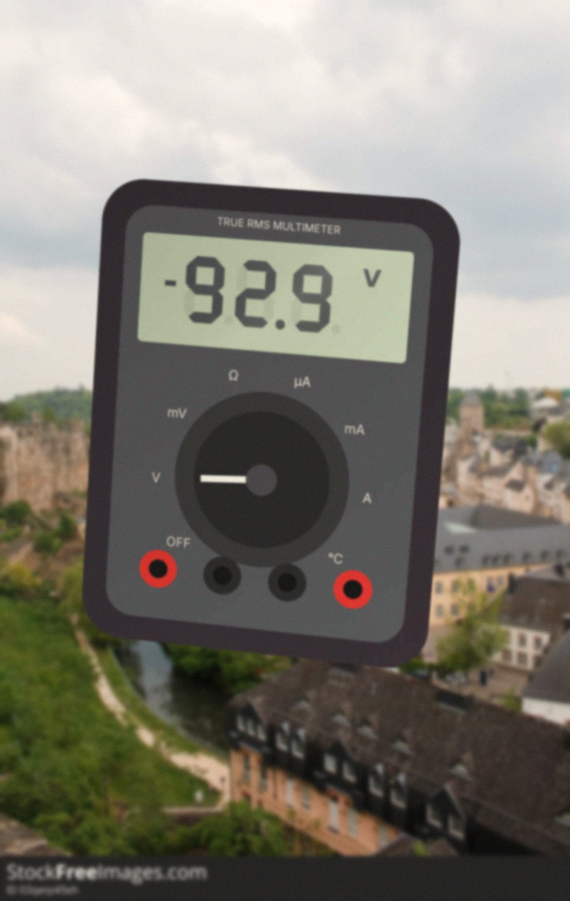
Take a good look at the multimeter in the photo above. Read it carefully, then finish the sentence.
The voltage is -92.9 V
